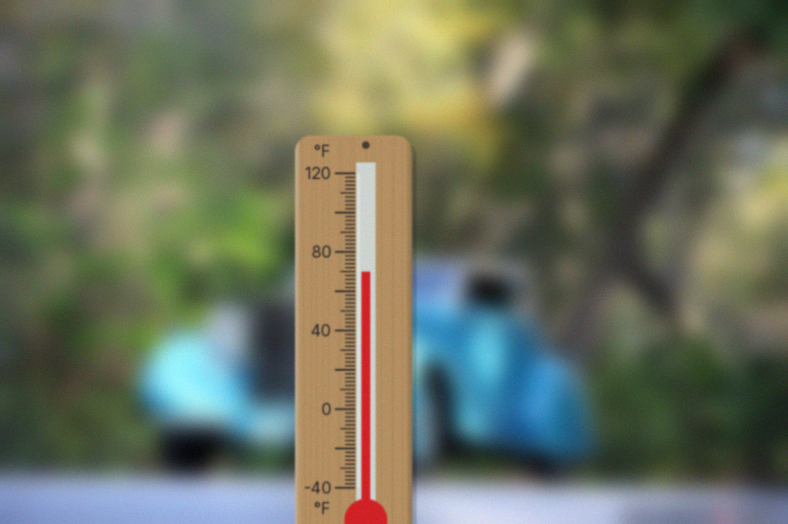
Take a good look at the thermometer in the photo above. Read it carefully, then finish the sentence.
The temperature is 70 °F
